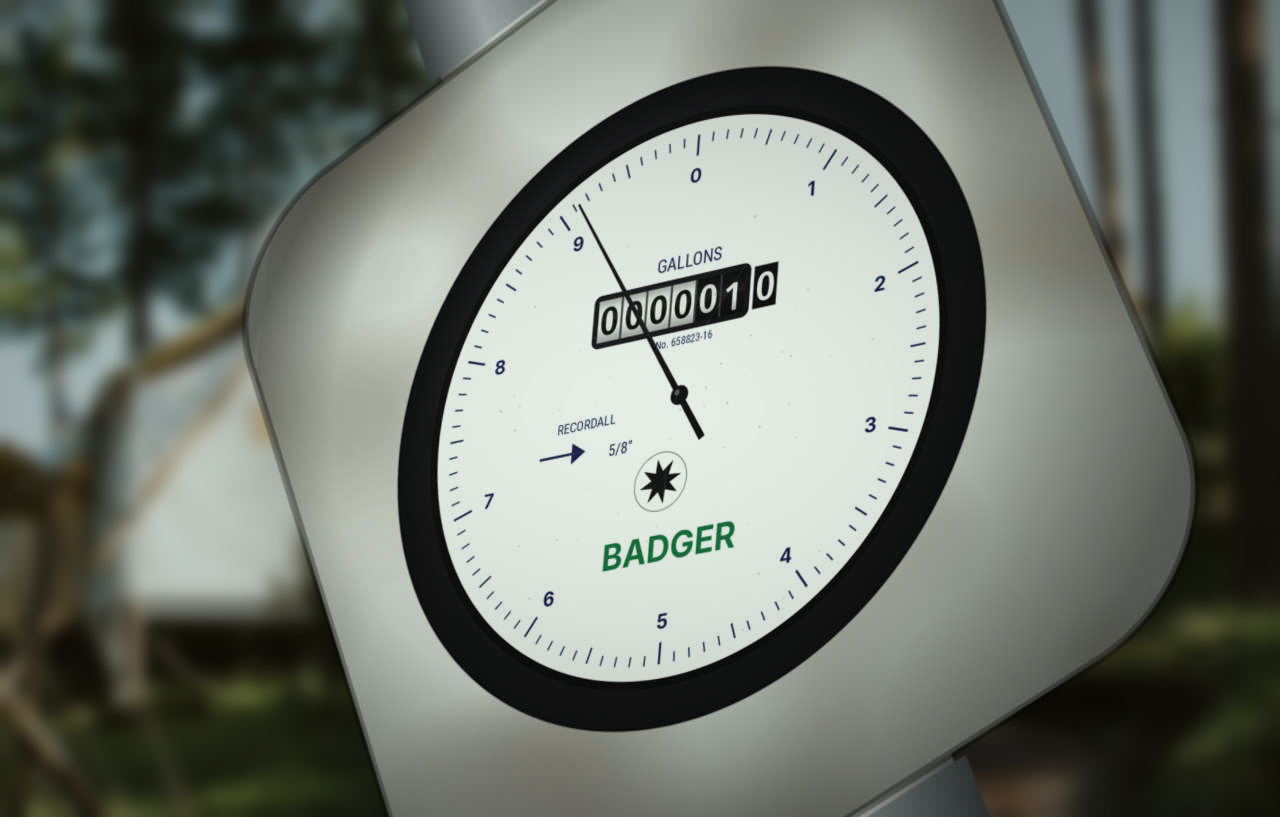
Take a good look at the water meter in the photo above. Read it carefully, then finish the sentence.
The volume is 9.1 gal
